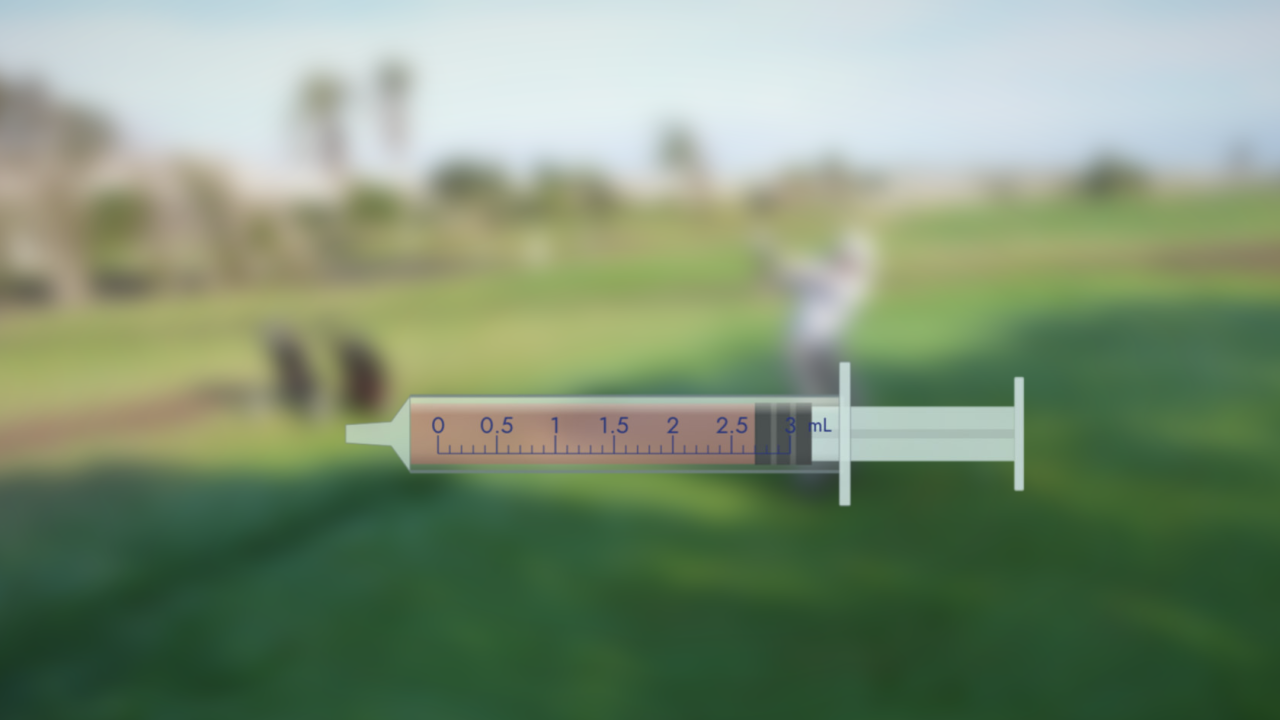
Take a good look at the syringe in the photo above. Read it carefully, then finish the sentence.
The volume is 2.7 mL
